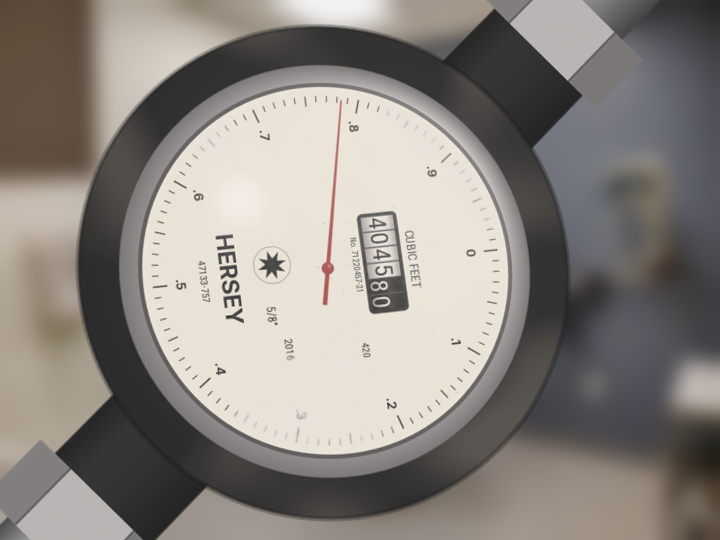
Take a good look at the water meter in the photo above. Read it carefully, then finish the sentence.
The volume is 404579.78 ft³
